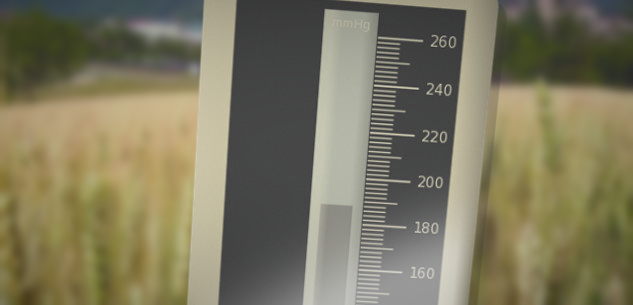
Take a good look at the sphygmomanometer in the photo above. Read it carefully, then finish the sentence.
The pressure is 188 mmHg
